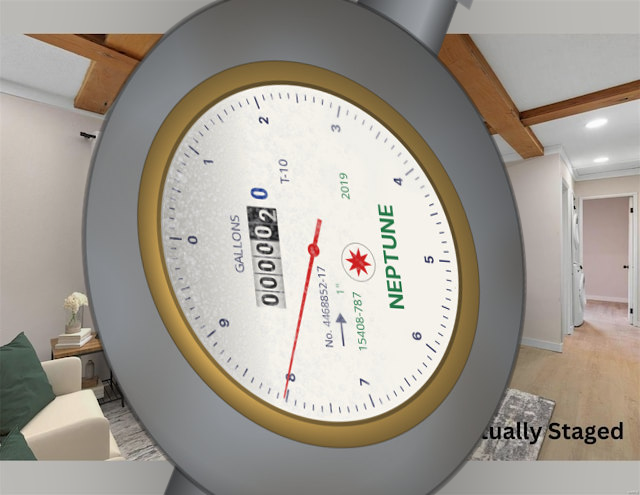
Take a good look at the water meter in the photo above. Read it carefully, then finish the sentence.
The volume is 18.0 gal
